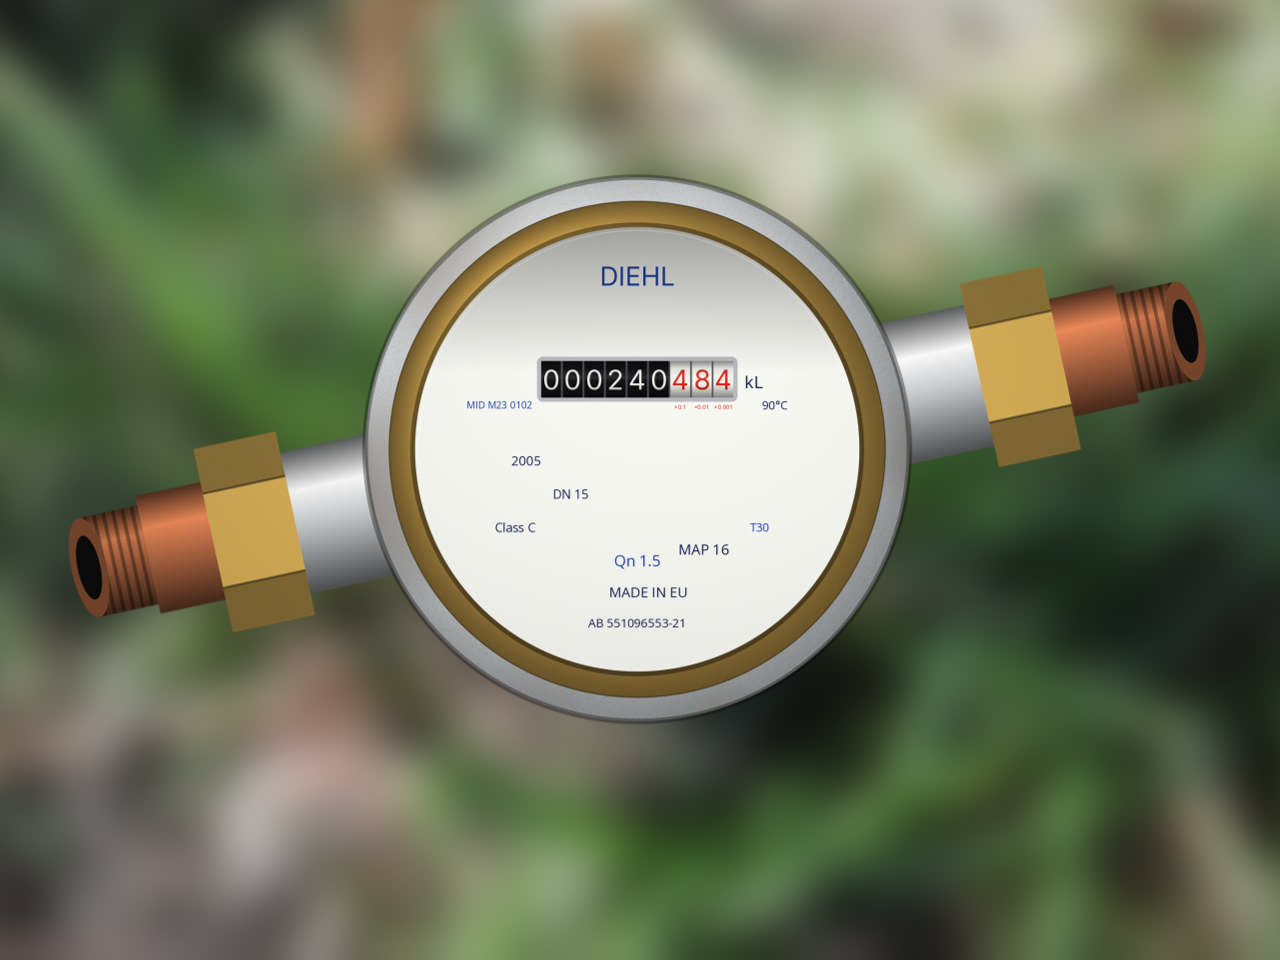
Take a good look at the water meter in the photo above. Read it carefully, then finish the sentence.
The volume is 240.484 kL
